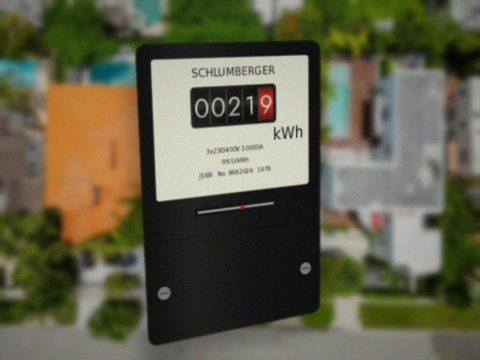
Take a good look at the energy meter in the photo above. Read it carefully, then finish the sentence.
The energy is 21.9 kWh
